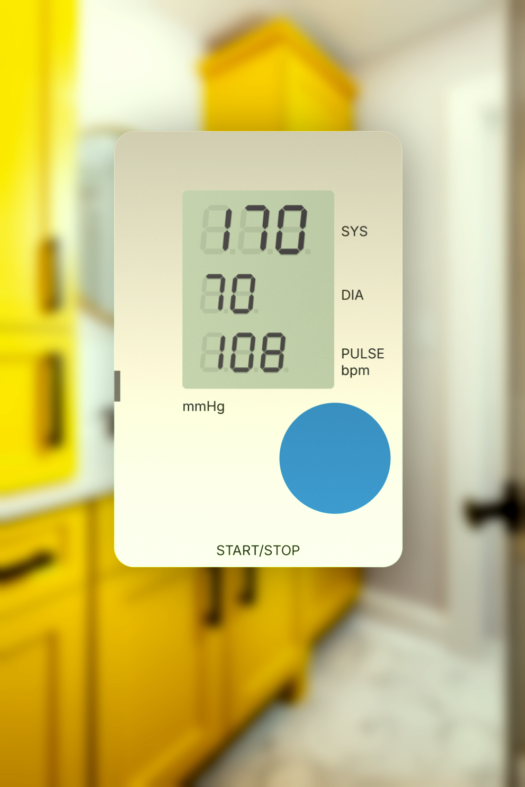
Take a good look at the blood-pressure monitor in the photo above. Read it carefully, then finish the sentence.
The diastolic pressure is 70 mmHg
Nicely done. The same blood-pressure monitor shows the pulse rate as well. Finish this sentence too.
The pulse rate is 108 bpm
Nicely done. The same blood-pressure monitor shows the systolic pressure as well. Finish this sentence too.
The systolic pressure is 170 mmHg
